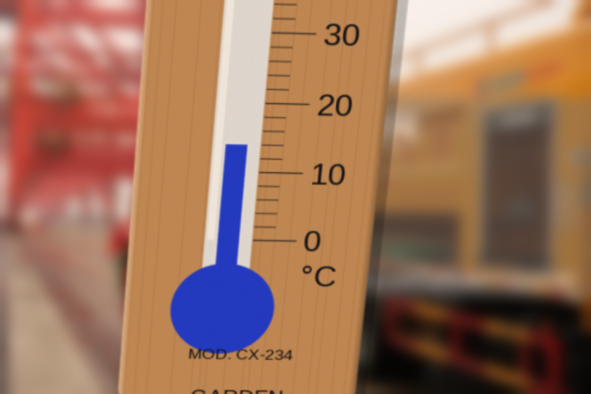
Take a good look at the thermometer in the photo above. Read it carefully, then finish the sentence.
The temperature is 14 °C
